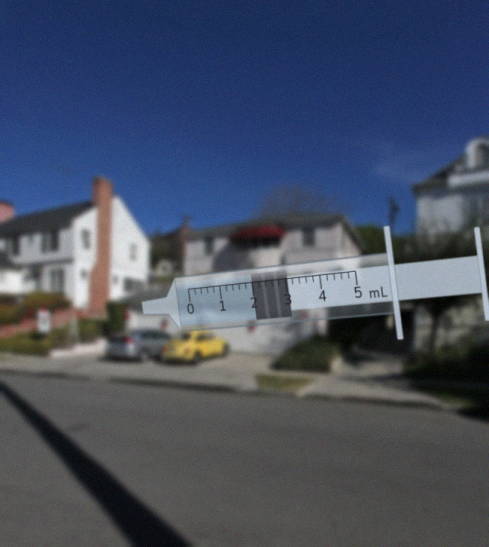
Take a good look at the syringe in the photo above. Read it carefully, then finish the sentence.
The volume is 2 mL
